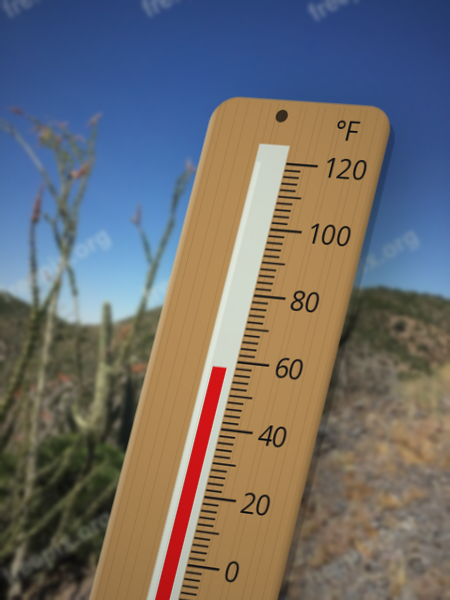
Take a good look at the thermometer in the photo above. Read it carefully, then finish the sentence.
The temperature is 58 °F
